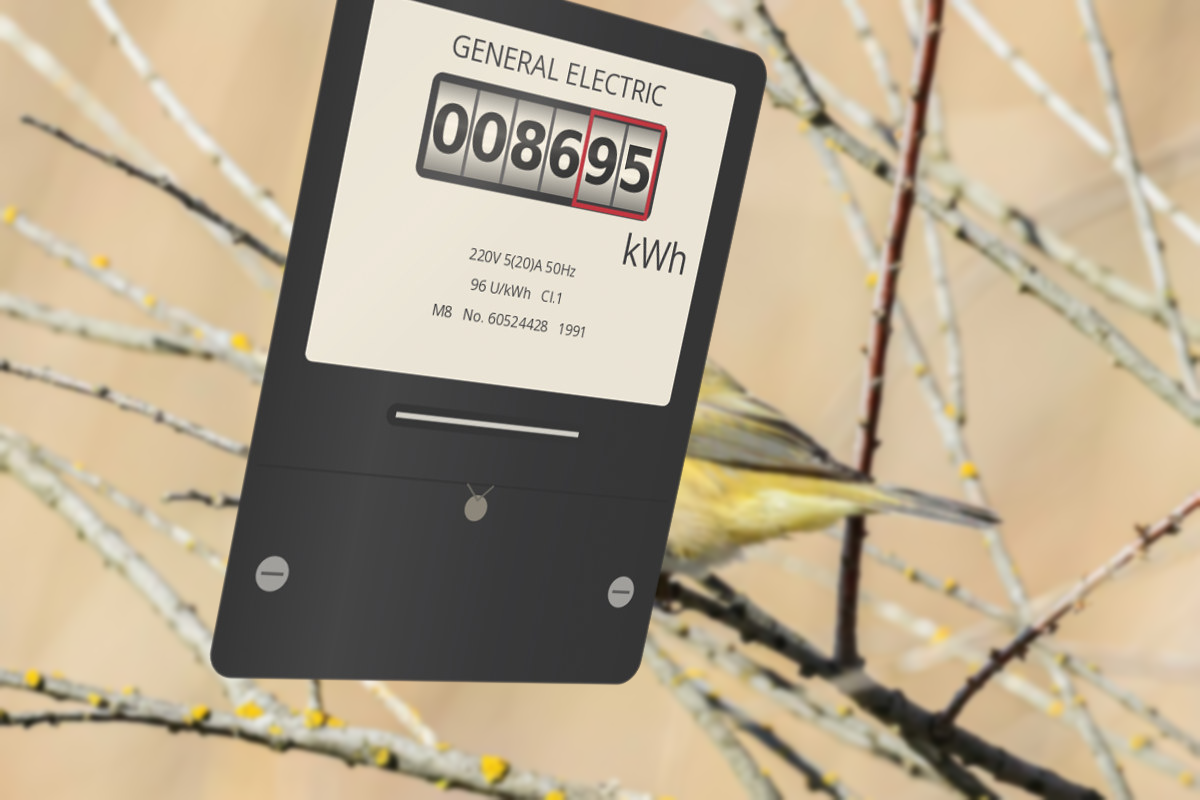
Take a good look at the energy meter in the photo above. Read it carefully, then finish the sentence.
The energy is 86.95 kWh
